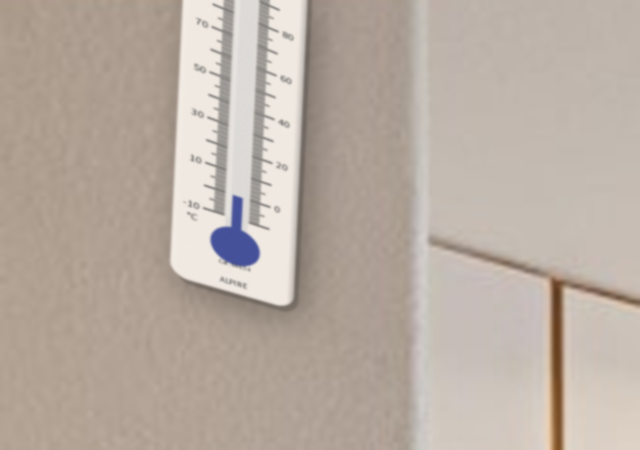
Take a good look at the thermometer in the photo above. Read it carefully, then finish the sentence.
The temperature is 0 °C
